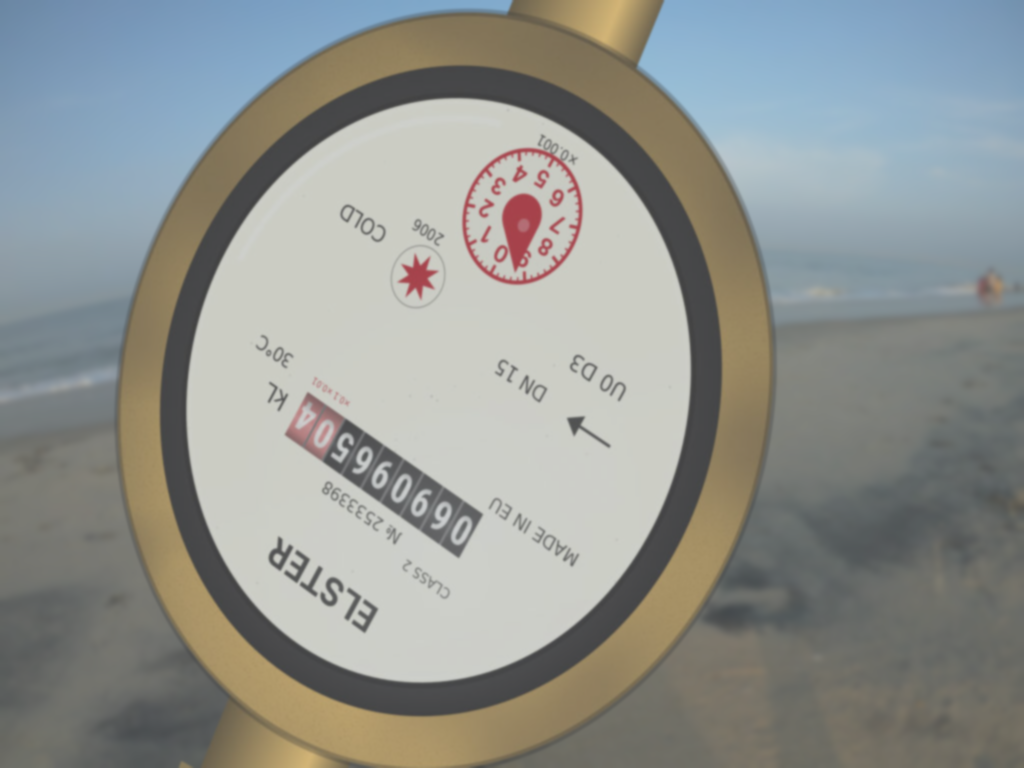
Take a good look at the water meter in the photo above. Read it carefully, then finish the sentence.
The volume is 690965.039 kL
